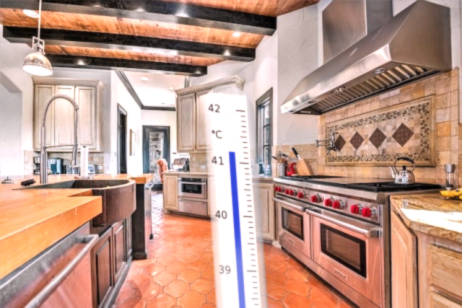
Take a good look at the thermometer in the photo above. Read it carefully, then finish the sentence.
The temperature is 41.2 °C
